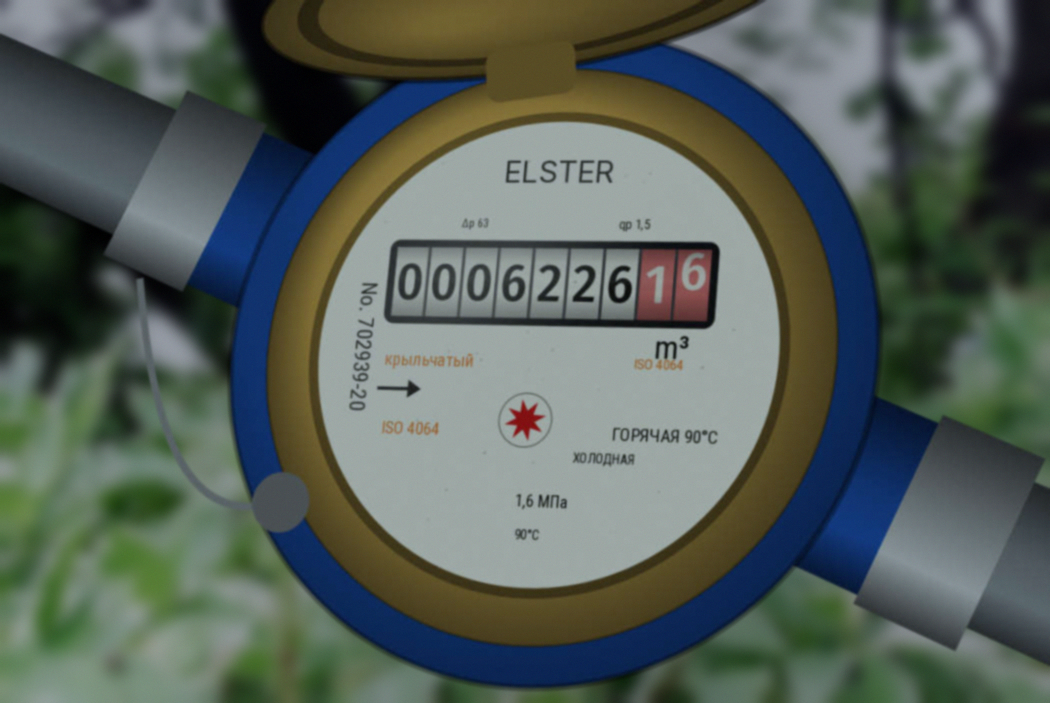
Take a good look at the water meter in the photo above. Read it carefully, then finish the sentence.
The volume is 6226.16 m³
